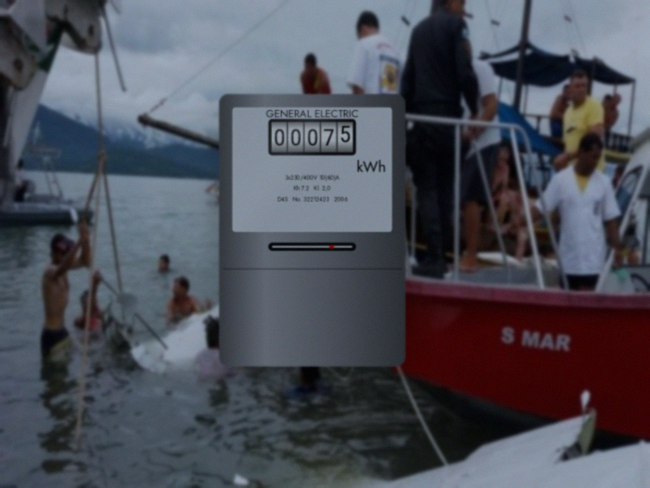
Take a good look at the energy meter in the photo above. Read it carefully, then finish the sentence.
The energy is 75 kWh
